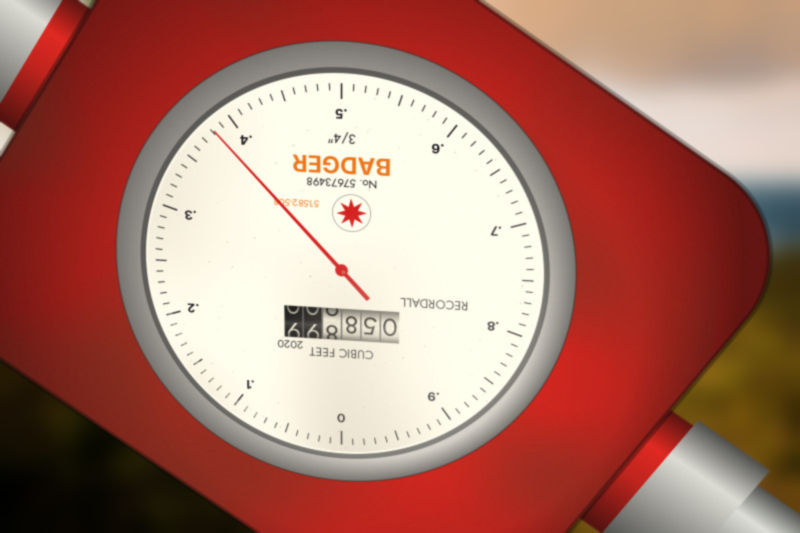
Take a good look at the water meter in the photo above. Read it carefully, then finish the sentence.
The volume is 58899.38 ft³
